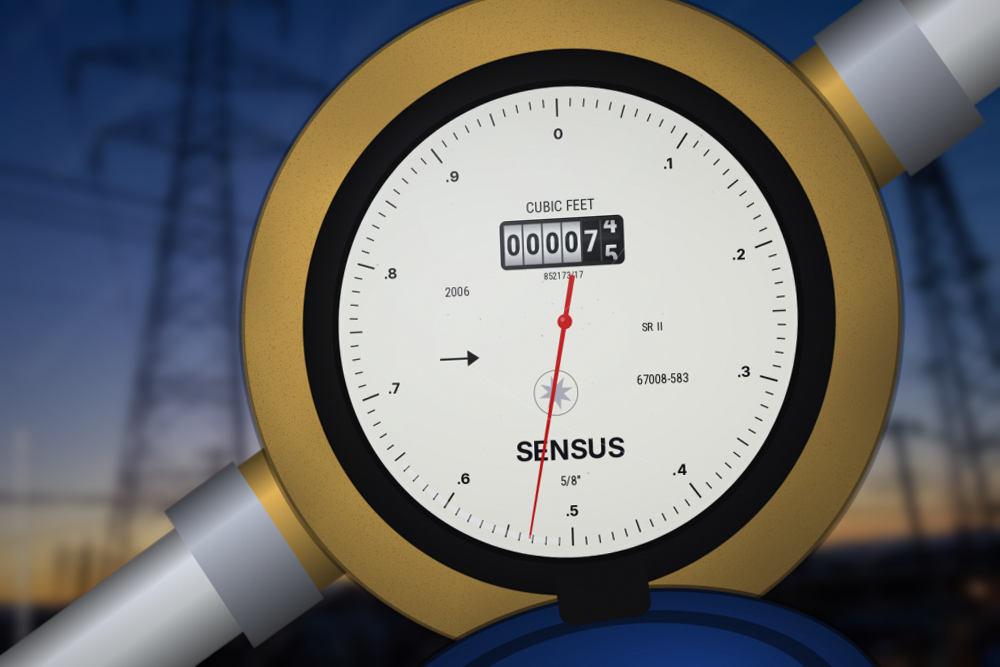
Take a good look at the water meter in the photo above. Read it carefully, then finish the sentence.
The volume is 74.53 ft³
